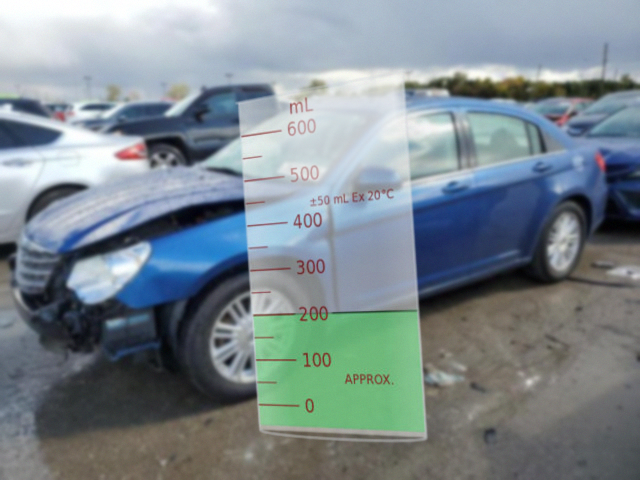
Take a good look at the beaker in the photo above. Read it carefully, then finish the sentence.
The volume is 200 mL
